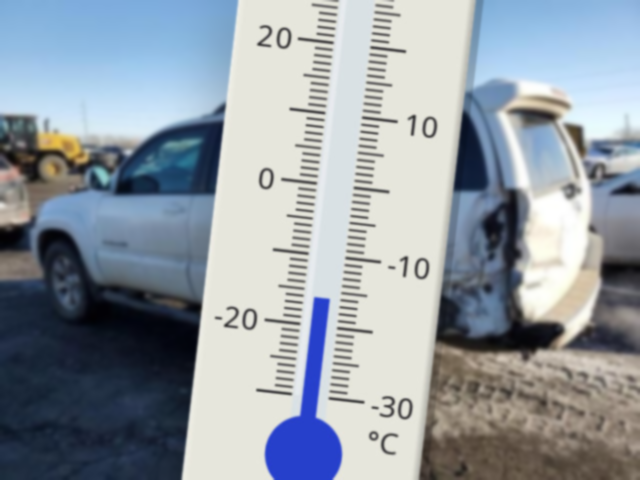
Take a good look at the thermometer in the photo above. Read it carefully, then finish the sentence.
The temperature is -16 °C
